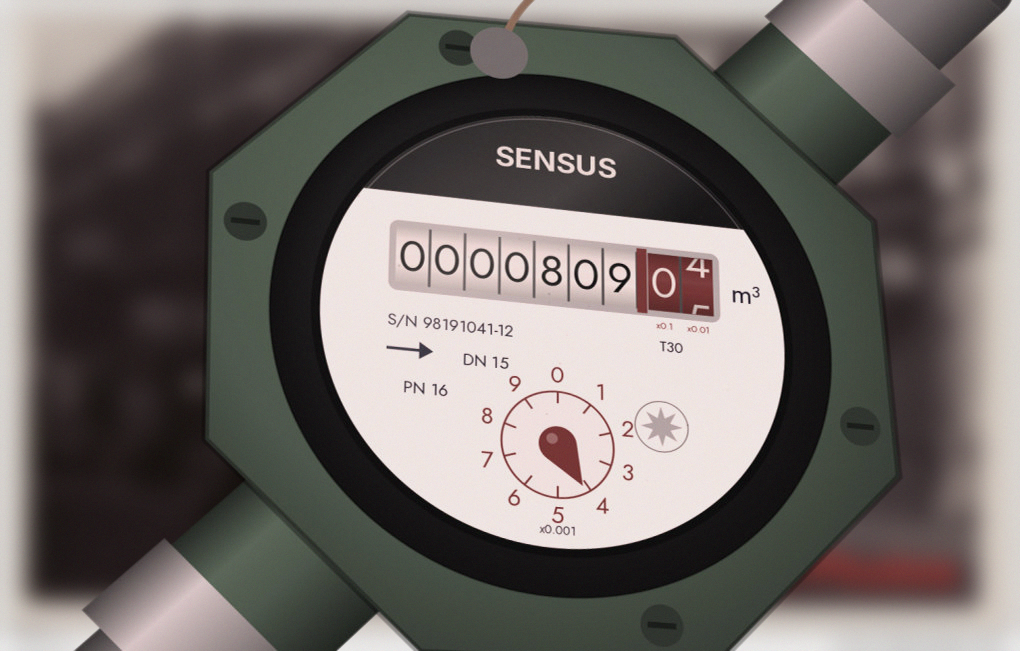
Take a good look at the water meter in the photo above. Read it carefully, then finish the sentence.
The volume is 809.044 m³
